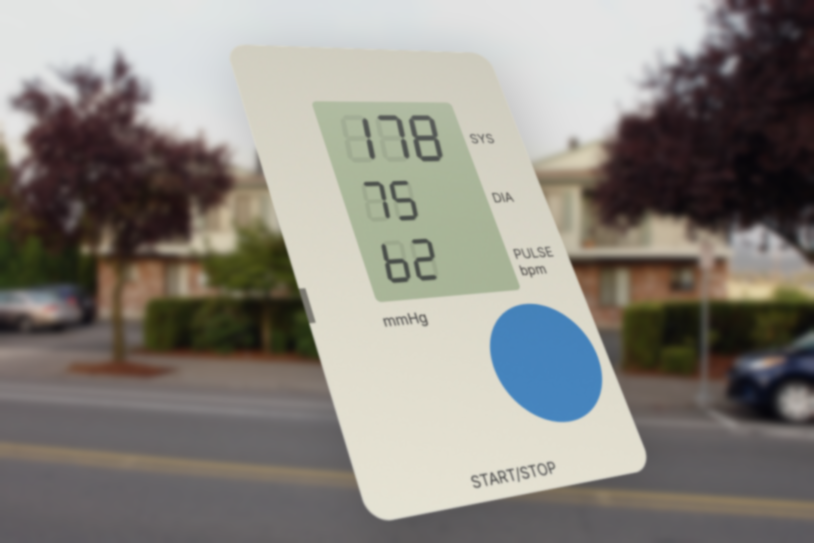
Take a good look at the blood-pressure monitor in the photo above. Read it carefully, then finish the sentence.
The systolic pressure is 178 mmHg
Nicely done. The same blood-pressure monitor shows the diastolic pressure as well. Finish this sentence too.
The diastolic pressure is 75 mmHg
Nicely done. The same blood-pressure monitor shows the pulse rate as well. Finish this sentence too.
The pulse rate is 62 bpm
